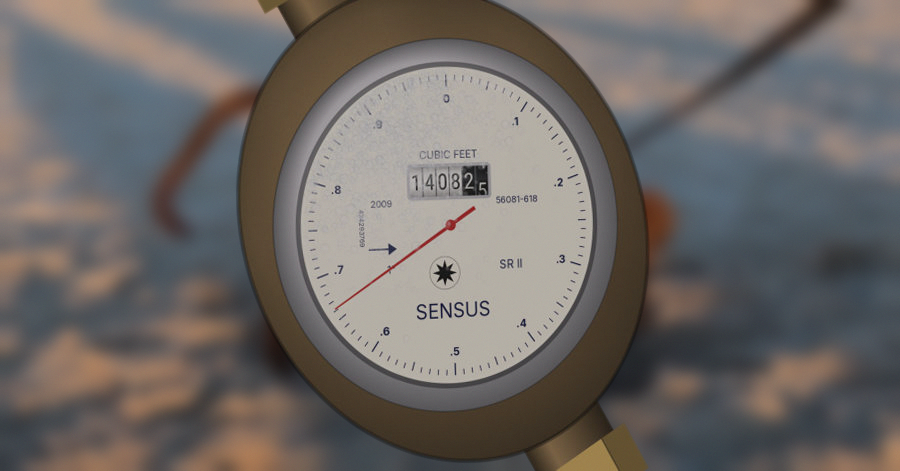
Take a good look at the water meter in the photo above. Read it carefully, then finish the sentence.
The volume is 140824.66 ft³
